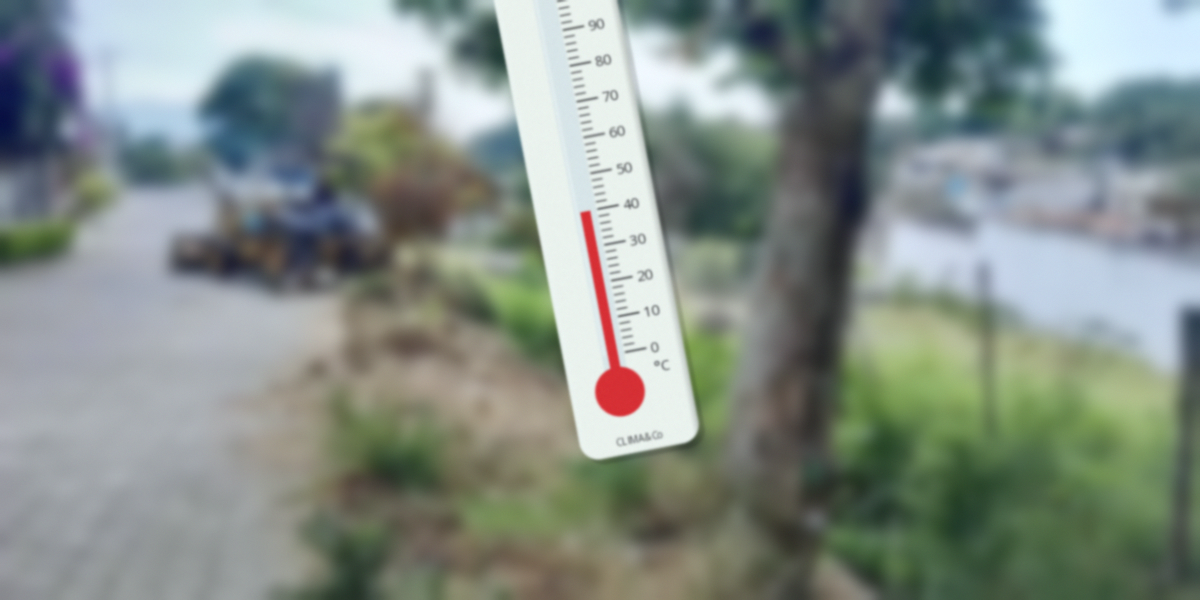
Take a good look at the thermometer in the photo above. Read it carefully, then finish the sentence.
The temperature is 40 °C
